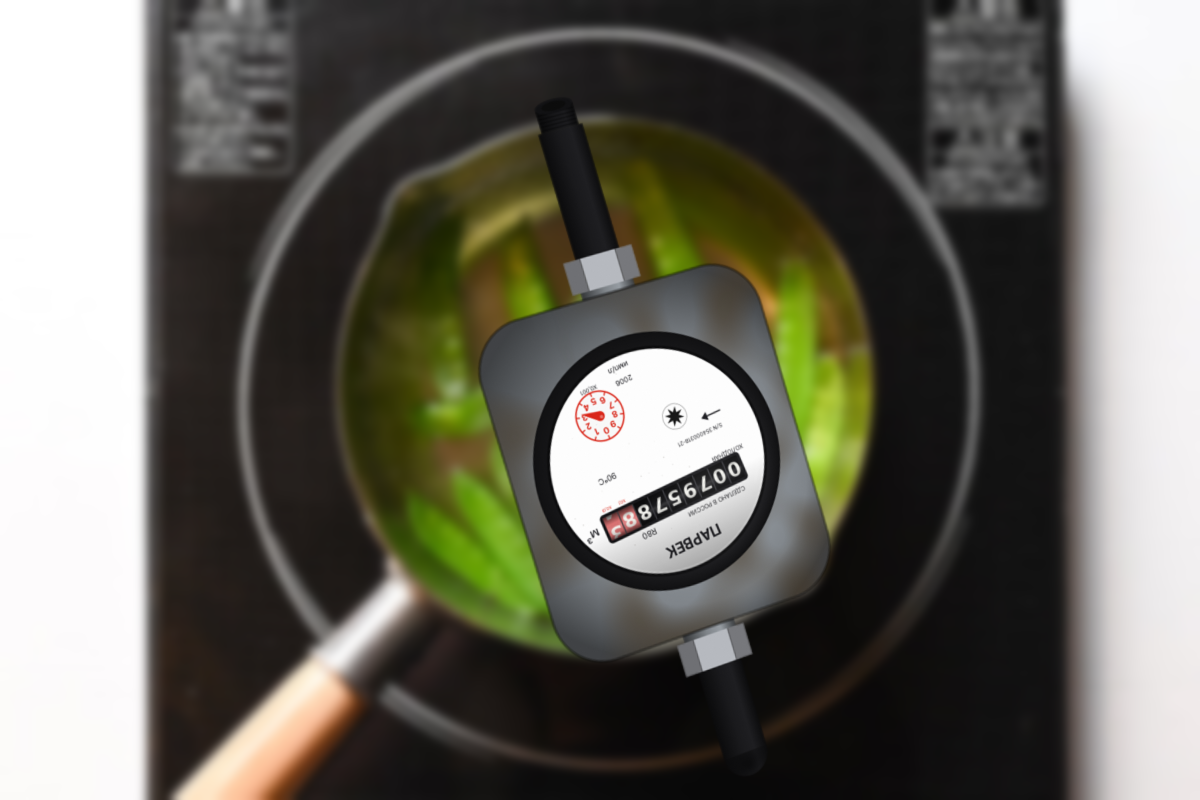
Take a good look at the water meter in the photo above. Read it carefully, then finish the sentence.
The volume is 79578.833 m³
